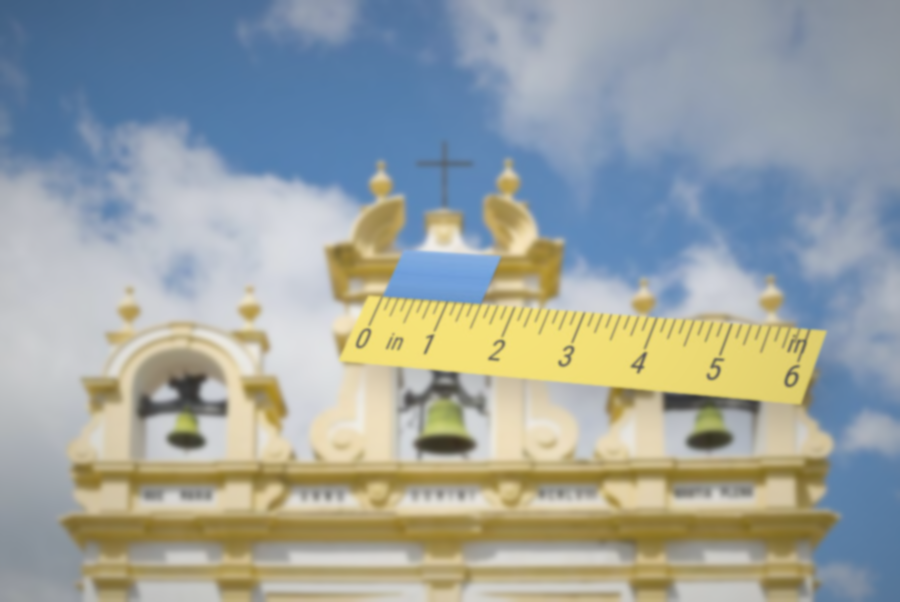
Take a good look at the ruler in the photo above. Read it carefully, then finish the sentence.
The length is 1.5 in
